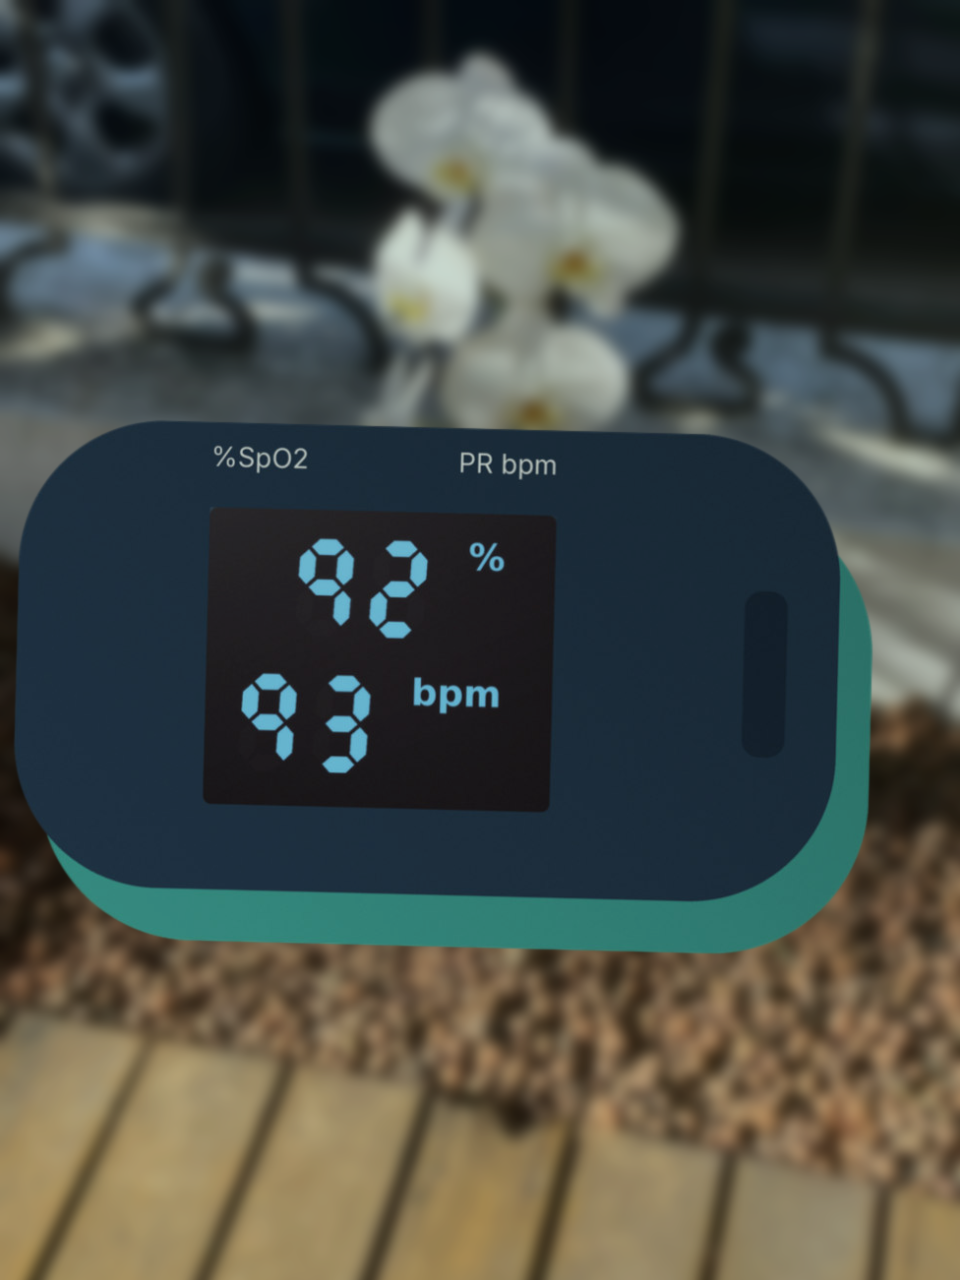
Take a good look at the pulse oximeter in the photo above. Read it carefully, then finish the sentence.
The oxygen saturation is 92 %
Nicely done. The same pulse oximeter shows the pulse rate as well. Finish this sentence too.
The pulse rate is 93 bpm
